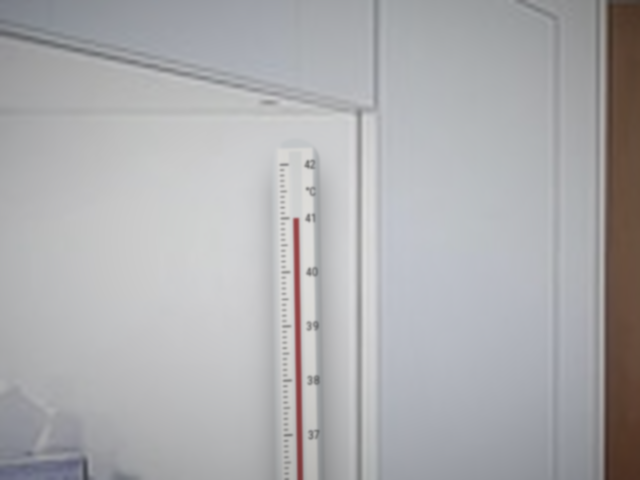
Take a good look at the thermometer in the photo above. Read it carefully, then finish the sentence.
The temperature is 41 °C
